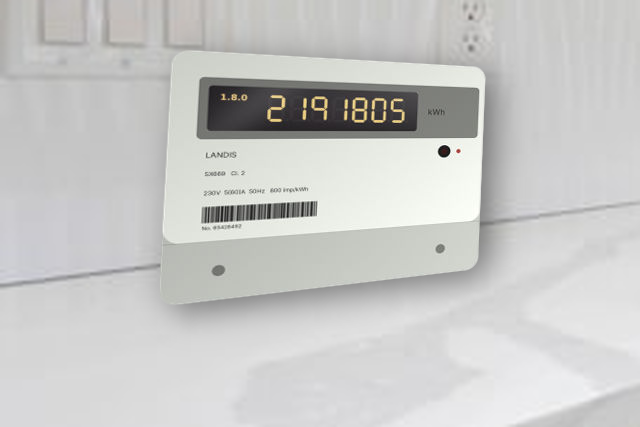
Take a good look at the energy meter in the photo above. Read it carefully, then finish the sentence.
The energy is 2191805 kWh
